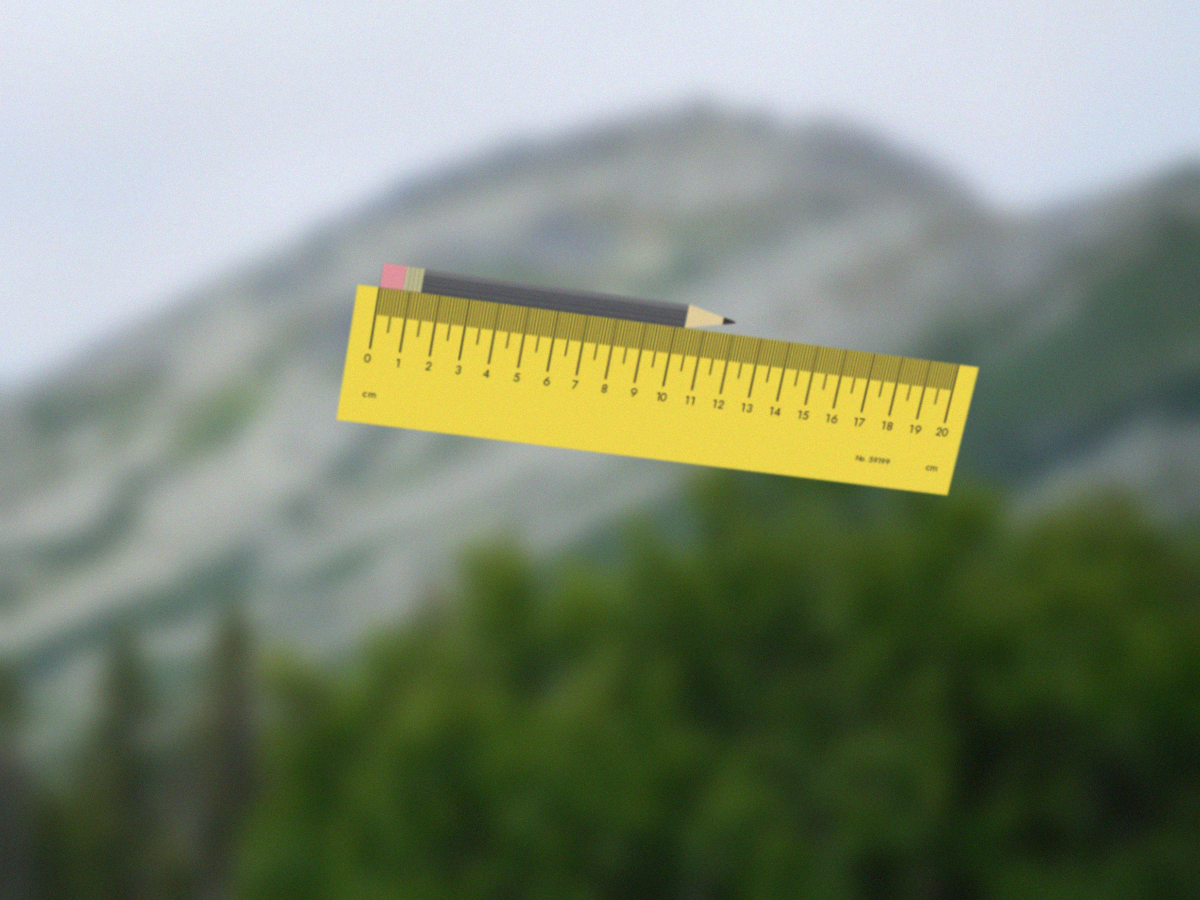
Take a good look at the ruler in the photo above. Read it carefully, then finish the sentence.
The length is 12 cm
